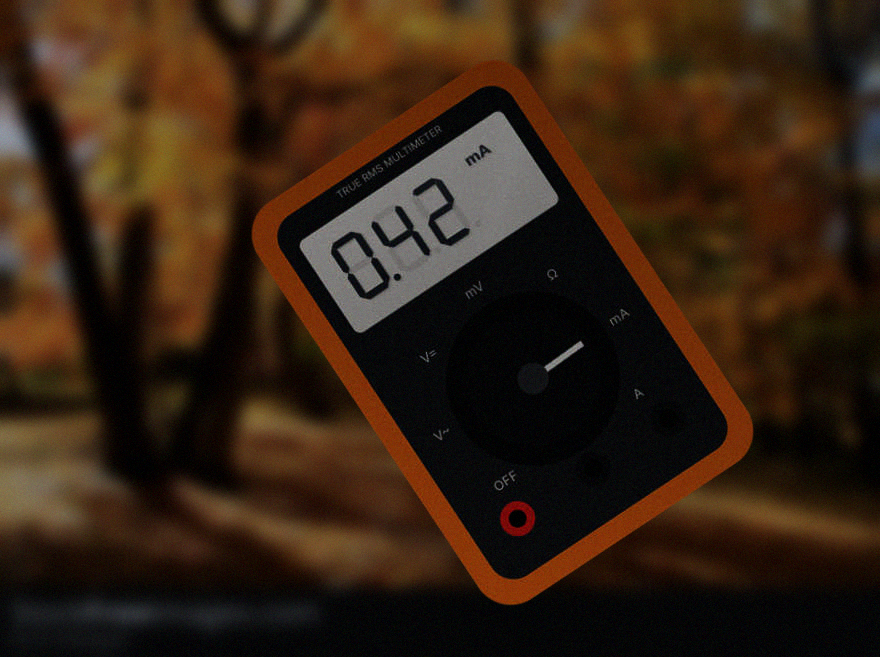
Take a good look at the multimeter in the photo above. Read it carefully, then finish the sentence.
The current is 0.42 mA
